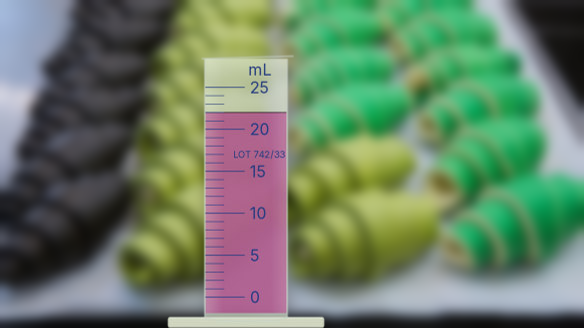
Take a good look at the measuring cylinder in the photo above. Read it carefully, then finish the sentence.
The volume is 22 mL
